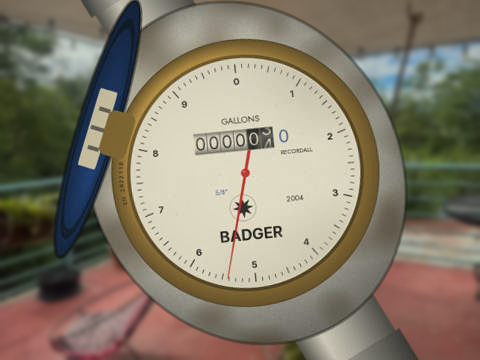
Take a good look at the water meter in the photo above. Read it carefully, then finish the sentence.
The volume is 35.4 gal
